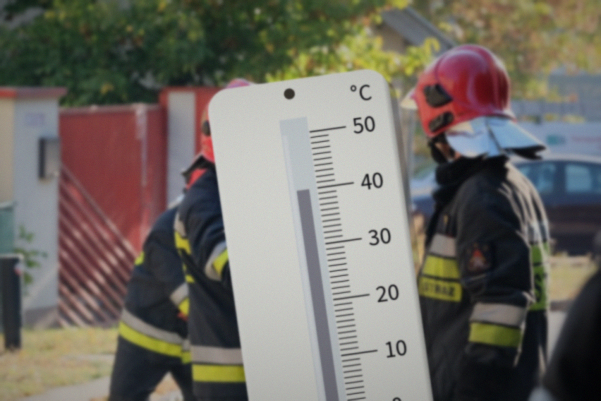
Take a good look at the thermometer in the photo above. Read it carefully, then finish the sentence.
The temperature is 40 °C
